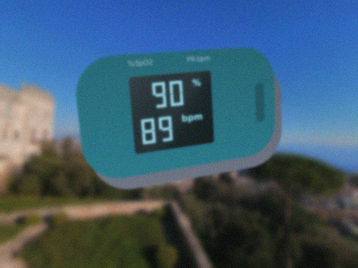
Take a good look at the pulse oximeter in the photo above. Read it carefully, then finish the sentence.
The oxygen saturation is 90 %
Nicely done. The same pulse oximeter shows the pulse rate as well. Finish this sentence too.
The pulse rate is 89 bpm
